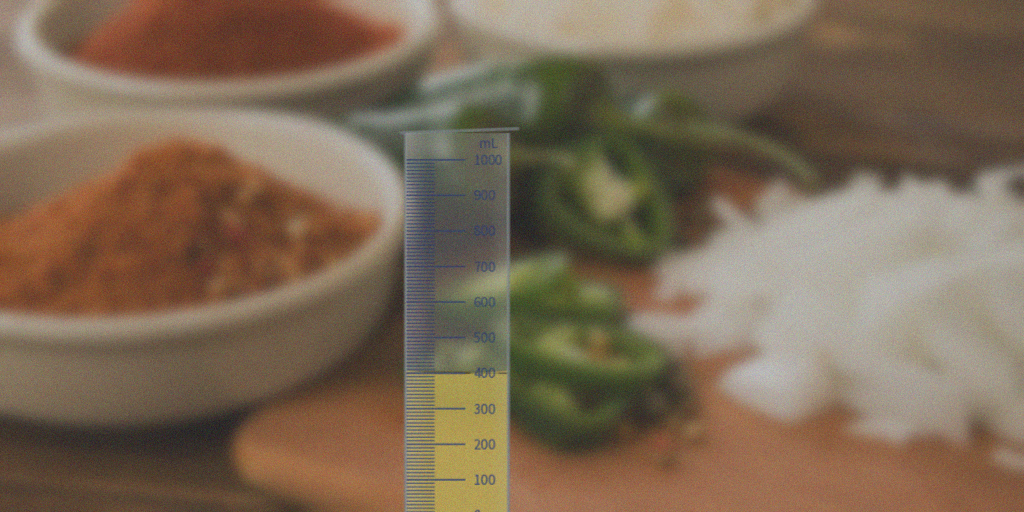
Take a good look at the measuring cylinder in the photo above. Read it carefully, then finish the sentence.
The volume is 400 mL
